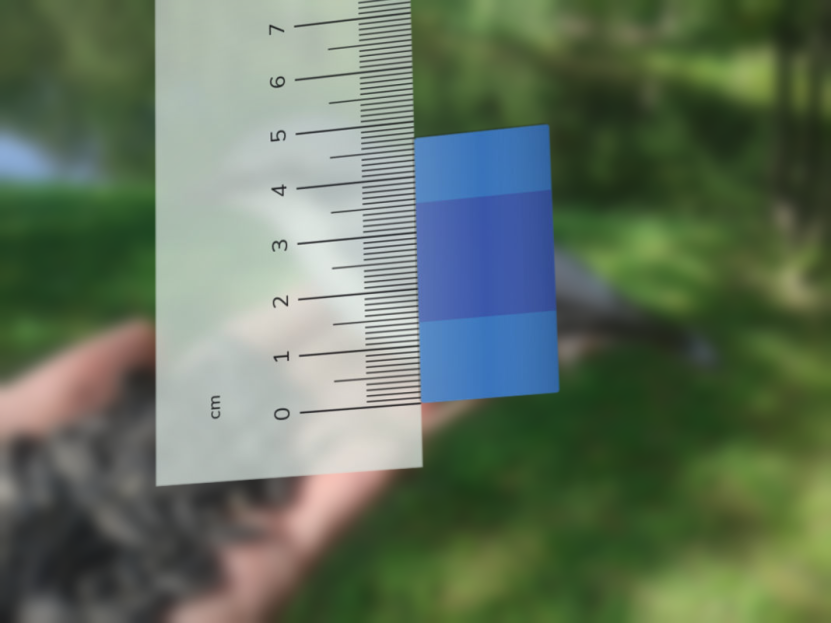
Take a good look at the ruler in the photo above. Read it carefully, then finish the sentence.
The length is 4.7 cm
